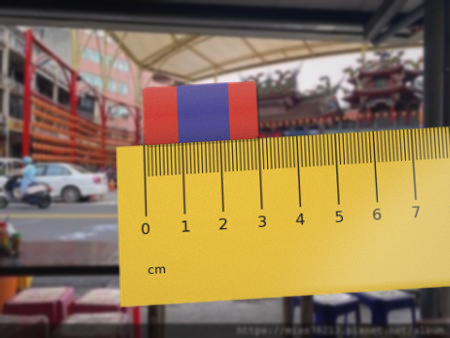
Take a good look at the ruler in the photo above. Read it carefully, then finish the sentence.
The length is 3 cm
